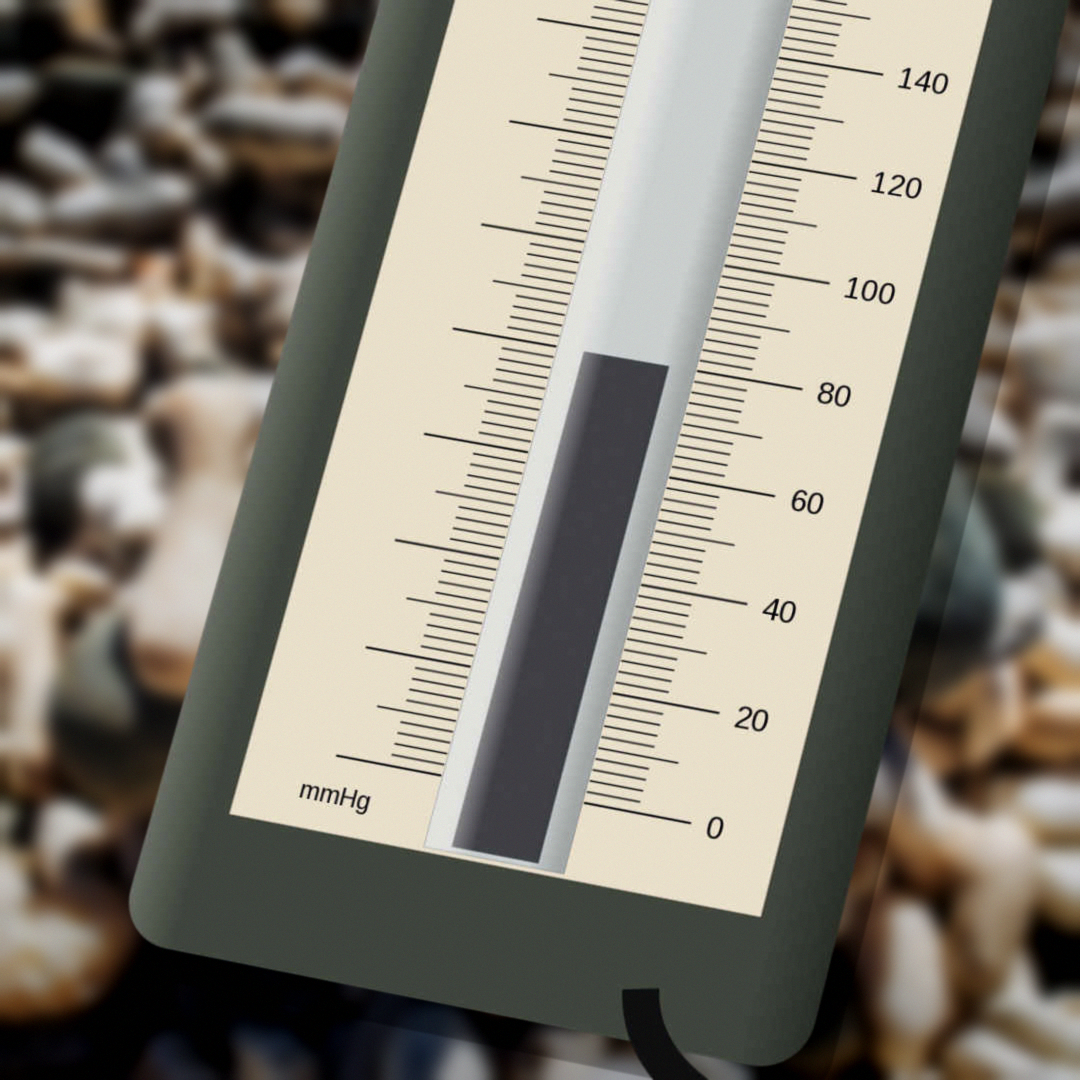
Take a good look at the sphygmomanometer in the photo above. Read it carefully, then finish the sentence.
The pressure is 80 mmHg
